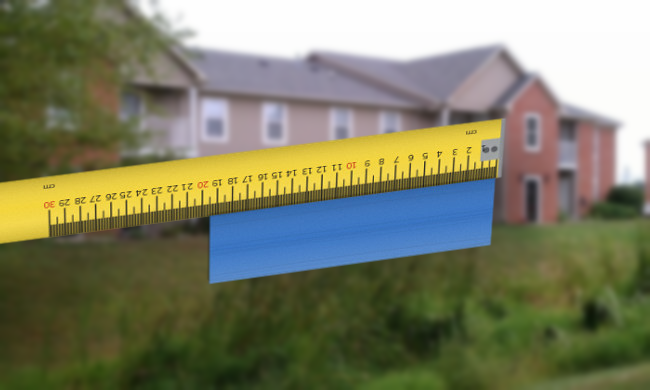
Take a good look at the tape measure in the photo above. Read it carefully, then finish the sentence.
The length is 19.5 cm
